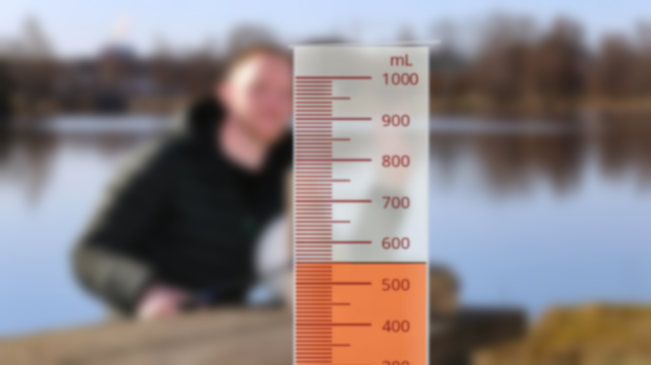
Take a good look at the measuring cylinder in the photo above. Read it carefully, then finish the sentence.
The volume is 550 mL
